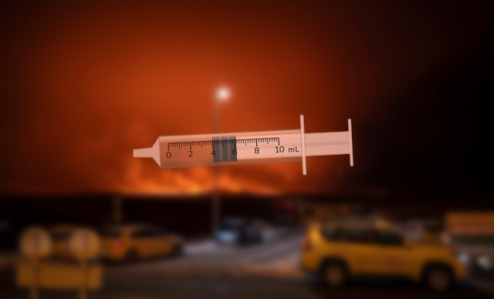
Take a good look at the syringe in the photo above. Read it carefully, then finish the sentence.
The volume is 4 mL
